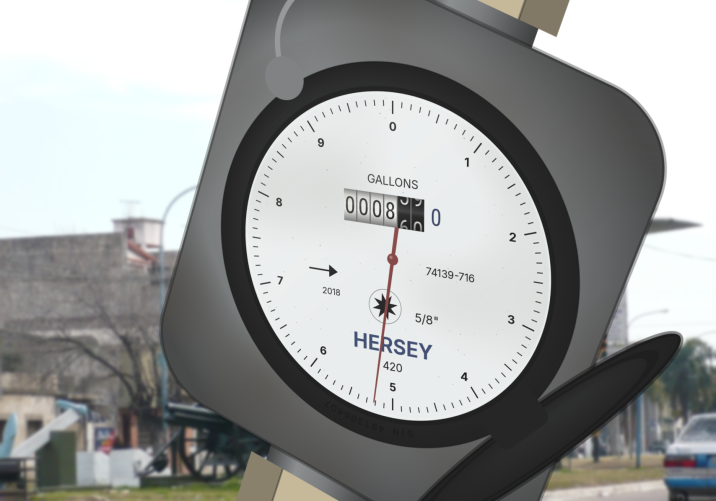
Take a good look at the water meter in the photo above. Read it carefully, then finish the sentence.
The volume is 8595.2 gal
